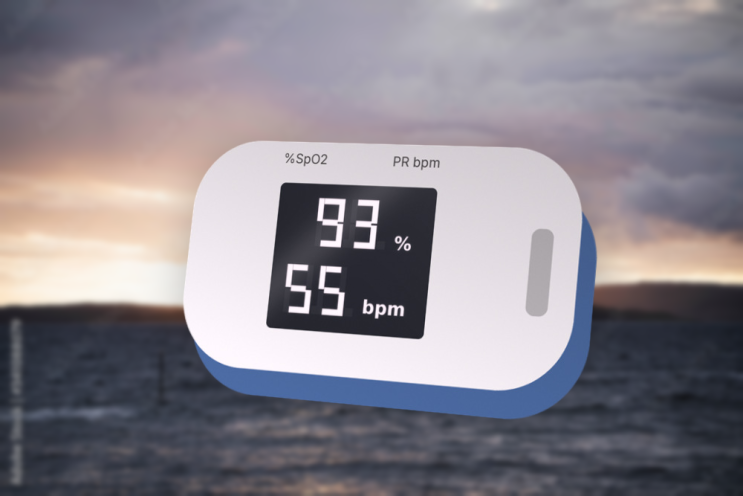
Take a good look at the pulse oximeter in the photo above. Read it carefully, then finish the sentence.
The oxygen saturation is 93 %
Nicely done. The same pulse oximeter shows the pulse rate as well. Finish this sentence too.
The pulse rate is 55 bpm
